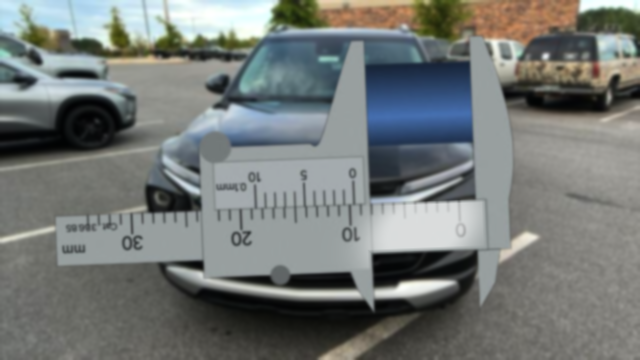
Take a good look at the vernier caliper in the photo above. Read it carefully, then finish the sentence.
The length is 9.6 mm
